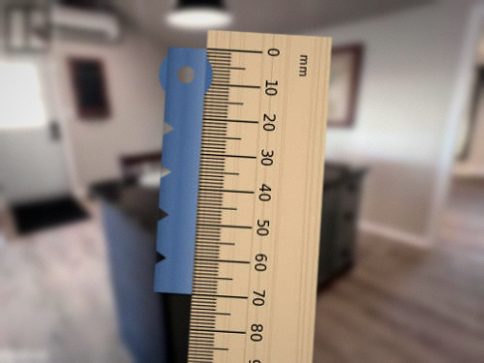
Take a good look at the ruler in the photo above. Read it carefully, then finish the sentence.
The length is 70 mm
